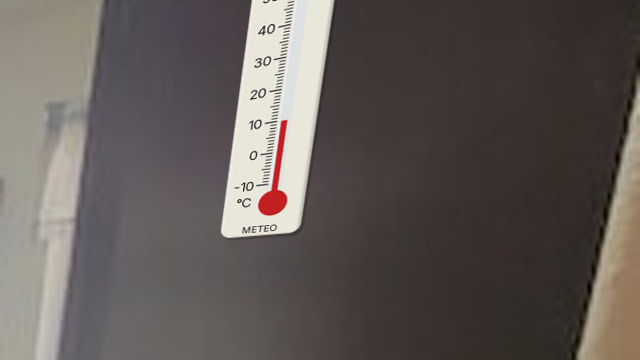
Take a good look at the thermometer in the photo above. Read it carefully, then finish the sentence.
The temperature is 10 °C
